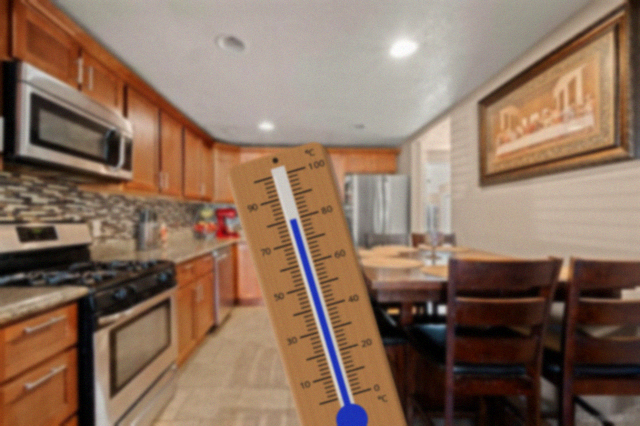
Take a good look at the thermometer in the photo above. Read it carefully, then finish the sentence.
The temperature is 80 °C
